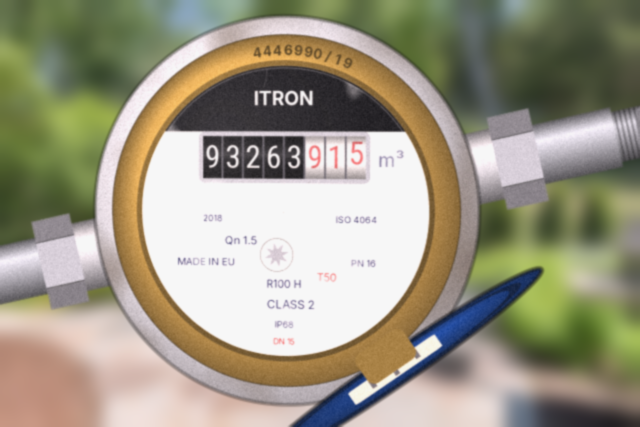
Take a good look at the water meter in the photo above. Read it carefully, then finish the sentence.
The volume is 93263.915 m³
